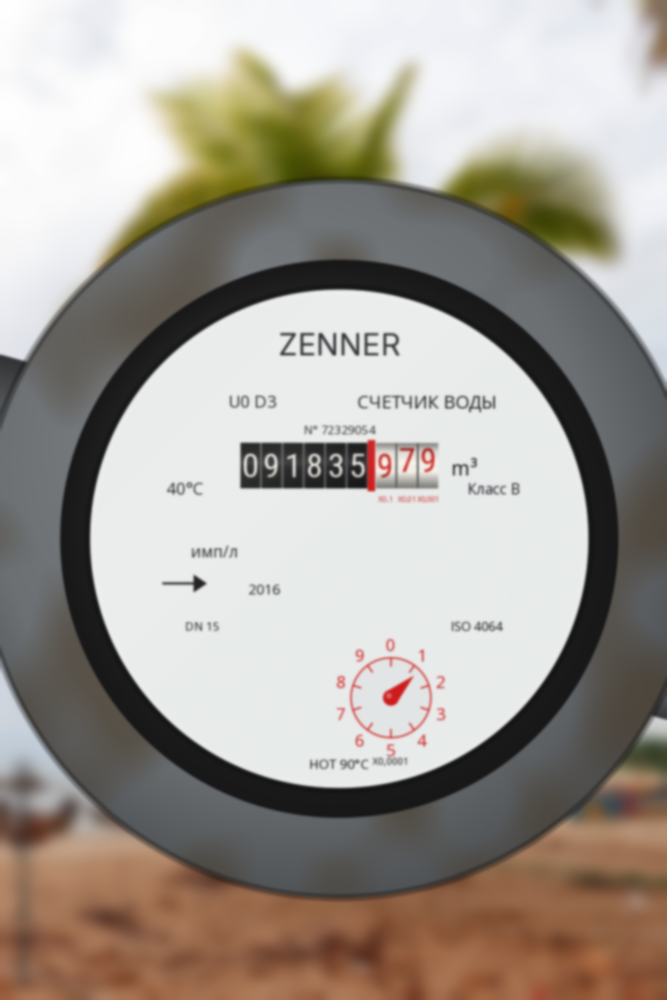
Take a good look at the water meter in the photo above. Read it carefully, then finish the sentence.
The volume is 91835.9791 m³
